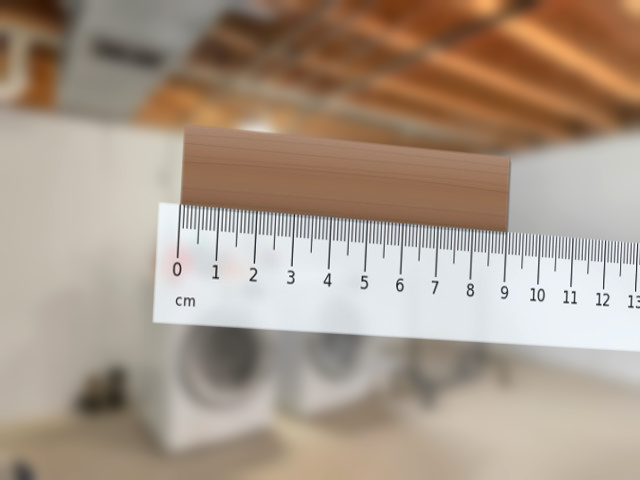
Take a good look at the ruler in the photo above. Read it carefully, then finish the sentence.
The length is 9 cm
